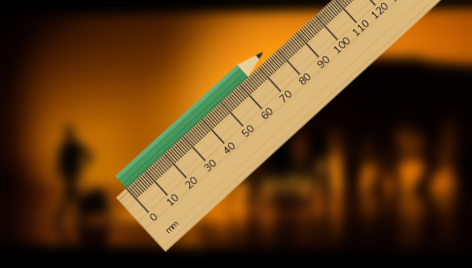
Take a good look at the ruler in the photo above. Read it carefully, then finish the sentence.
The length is 75 mm
